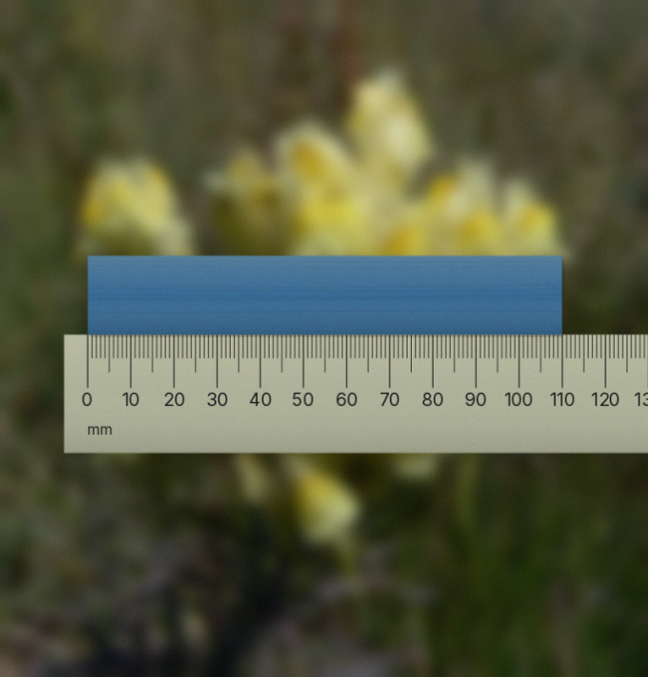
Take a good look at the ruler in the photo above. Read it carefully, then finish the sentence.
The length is 110 mm
